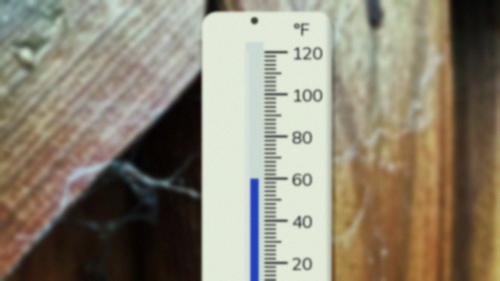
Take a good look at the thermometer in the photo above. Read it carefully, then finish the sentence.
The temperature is 60 °F
